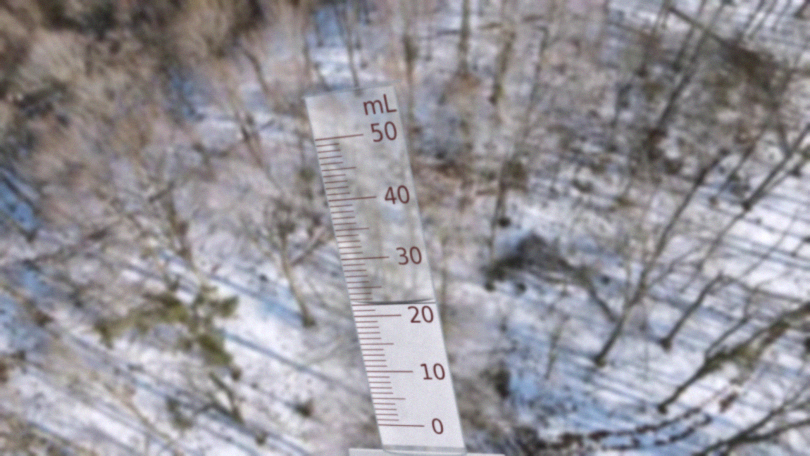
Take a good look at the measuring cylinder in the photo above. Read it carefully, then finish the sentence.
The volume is 22 mL
